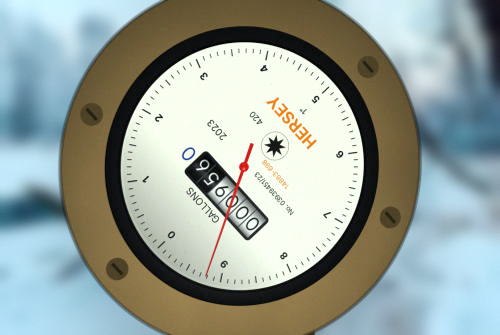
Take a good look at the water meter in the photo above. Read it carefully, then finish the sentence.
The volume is 9559.2 gal
